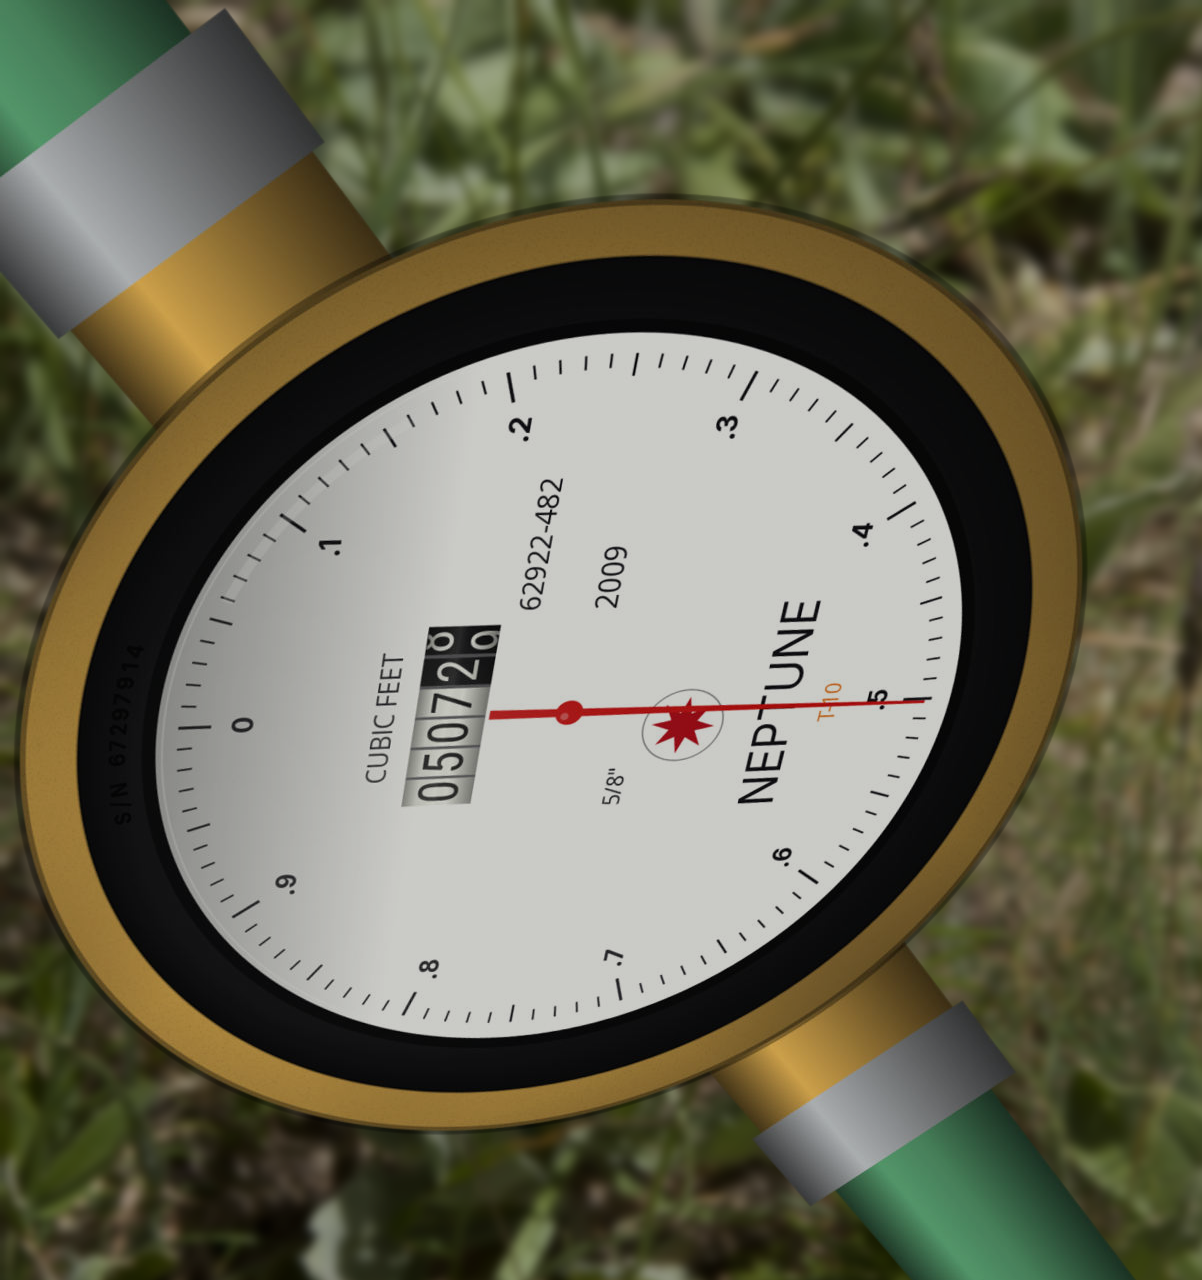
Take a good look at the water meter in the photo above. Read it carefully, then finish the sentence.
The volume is 50728.50 ft³
